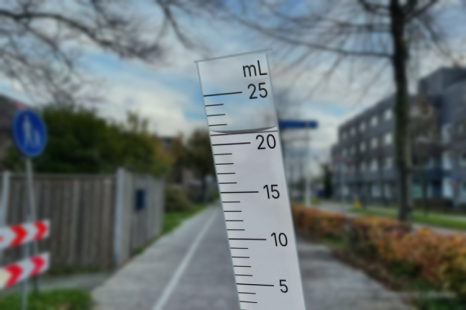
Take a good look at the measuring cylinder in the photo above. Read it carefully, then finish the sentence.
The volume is 21 mL
